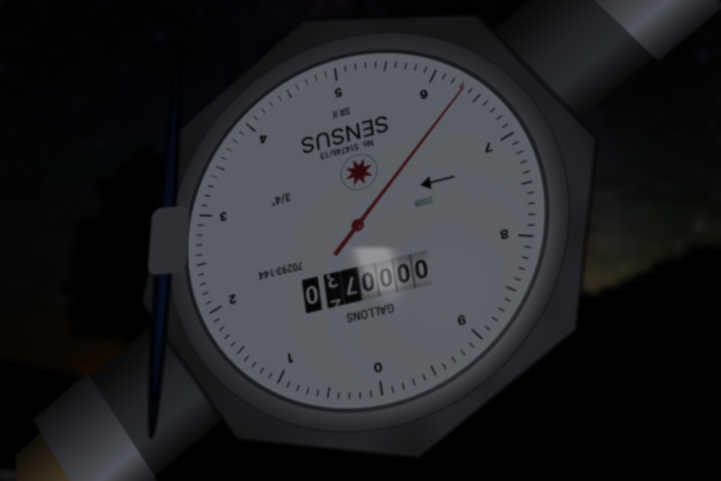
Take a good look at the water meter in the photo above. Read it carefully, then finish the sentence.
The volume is 726.3 gal
